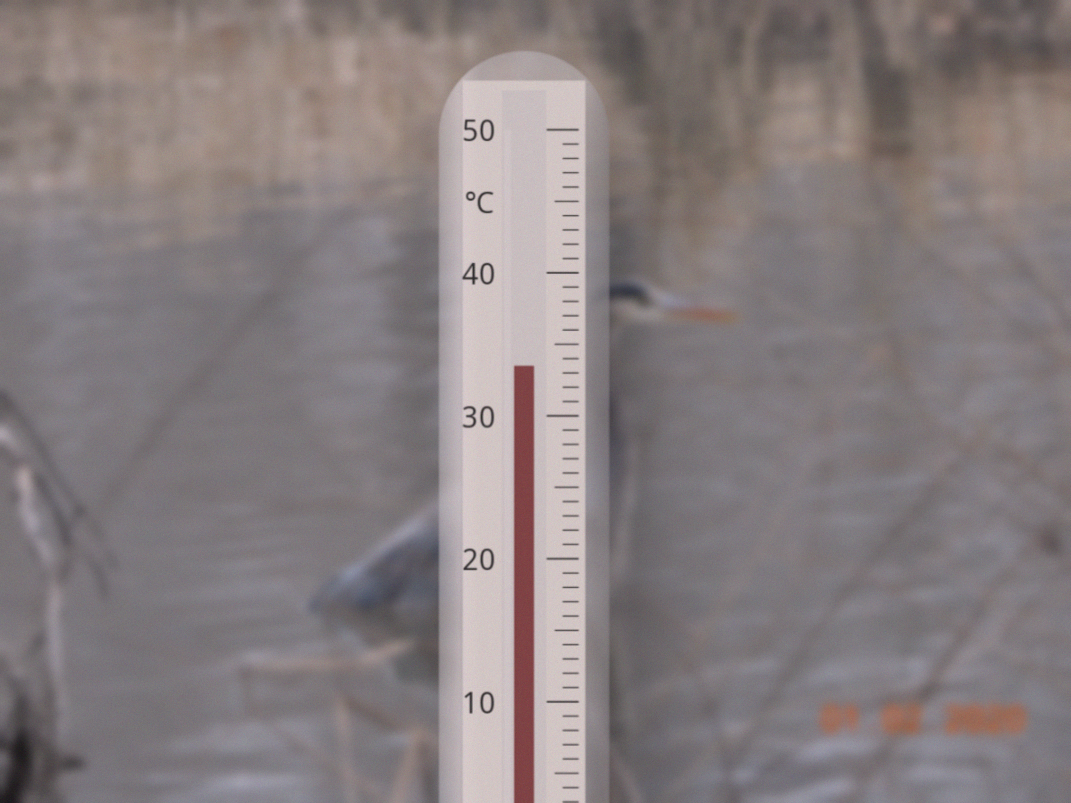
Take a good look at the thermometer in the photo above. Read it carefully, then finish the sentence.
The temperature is 33.5 °C
